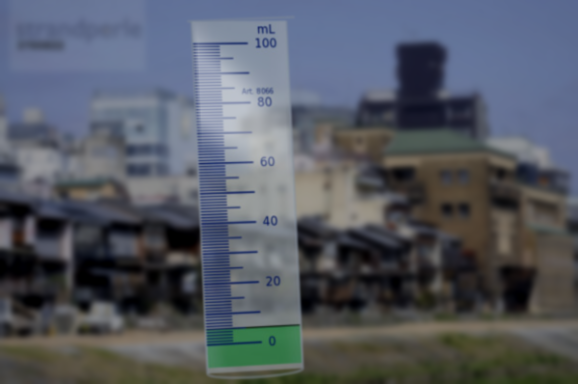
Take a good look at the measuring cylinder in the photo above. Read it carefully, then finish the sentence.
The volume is 5 mL
